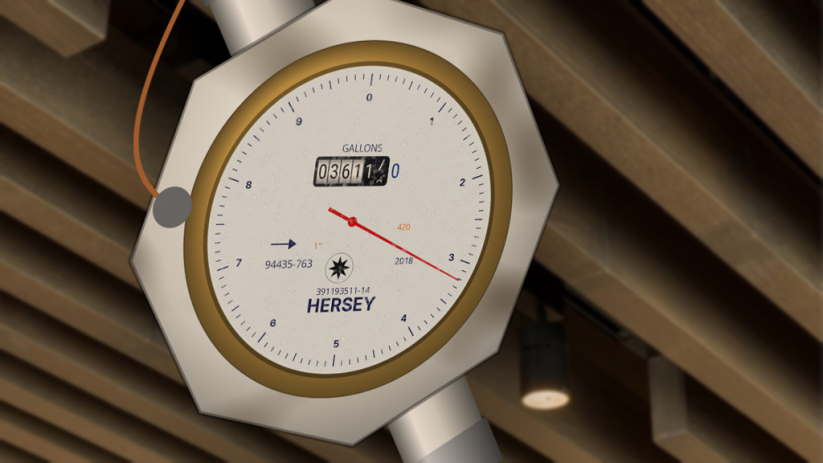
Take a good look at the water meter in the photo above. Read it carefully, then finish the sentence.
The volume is 361173.2 gal
